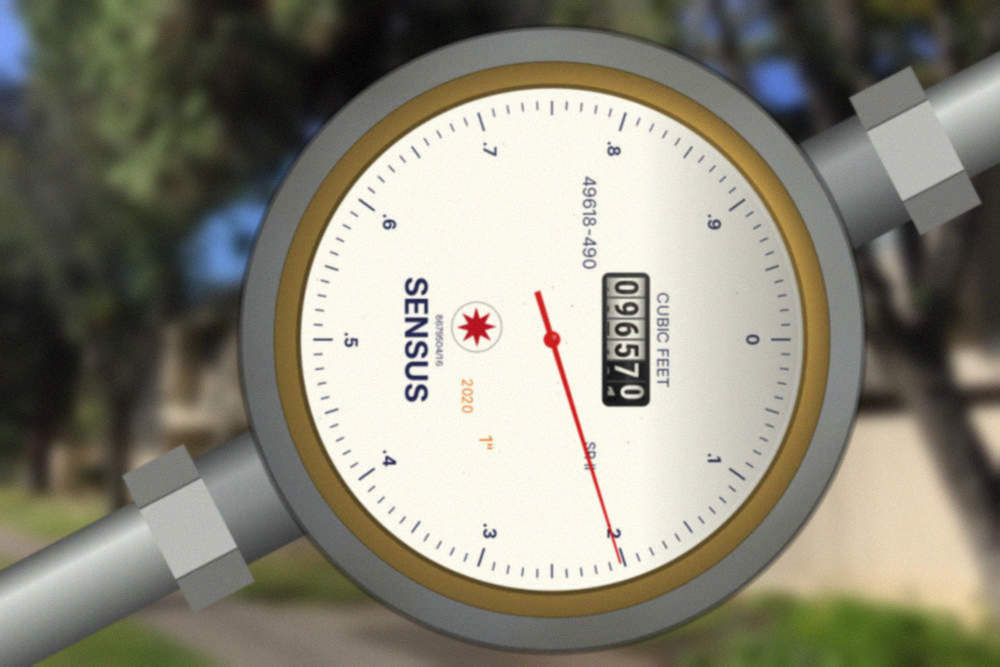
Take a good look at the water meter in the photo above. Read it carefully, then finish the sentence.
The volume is 96570.20 ft³
